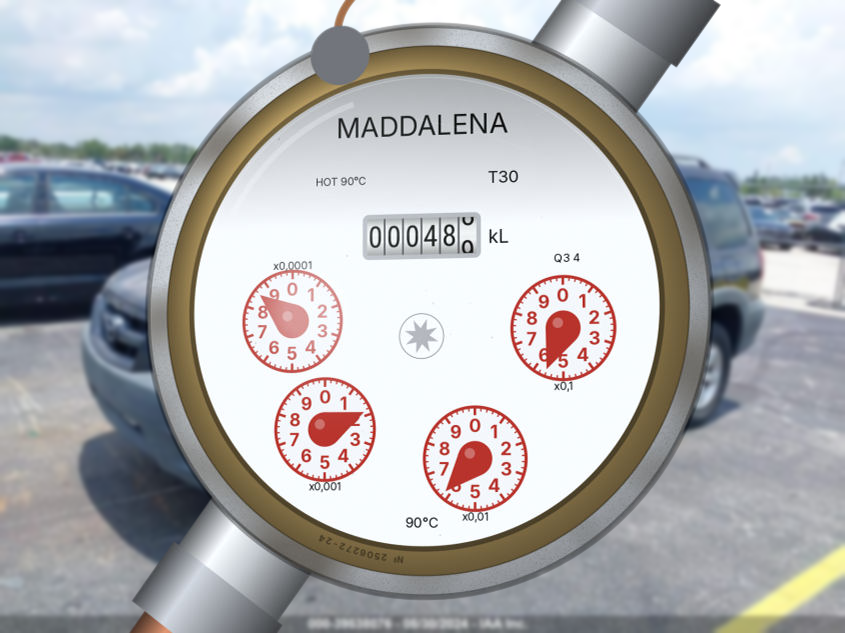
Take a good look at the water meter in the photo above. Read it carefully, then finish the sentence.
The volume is 488.5618 kL
